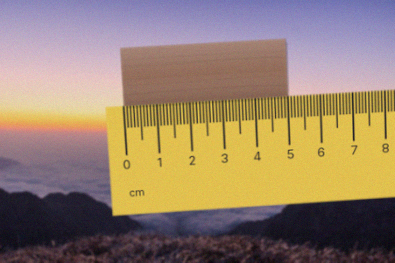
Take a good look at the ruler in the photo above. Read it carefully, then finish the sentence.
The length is 5 cm
